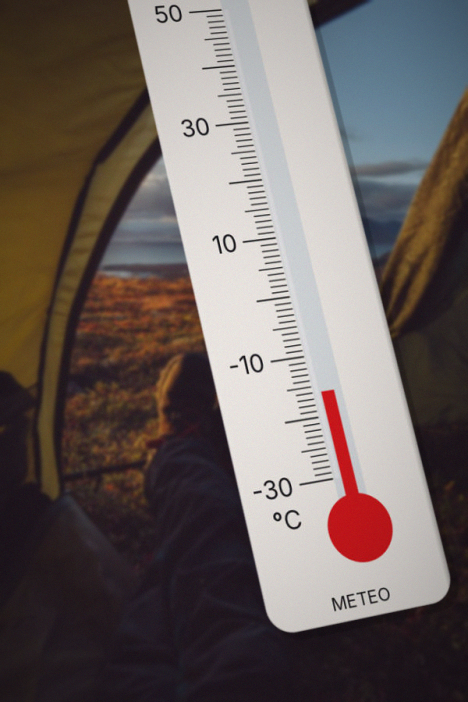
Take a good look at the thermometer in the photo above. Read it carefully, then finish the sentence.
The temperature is -16 °C
